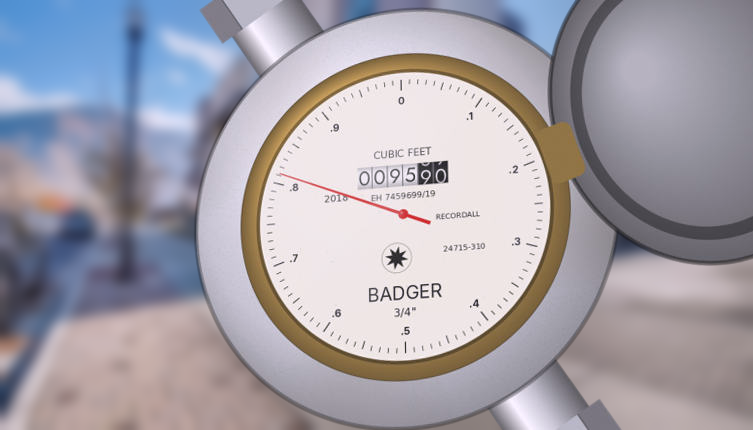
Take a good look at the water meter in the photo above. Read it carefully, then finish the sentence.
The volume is 9589.81 ft³
